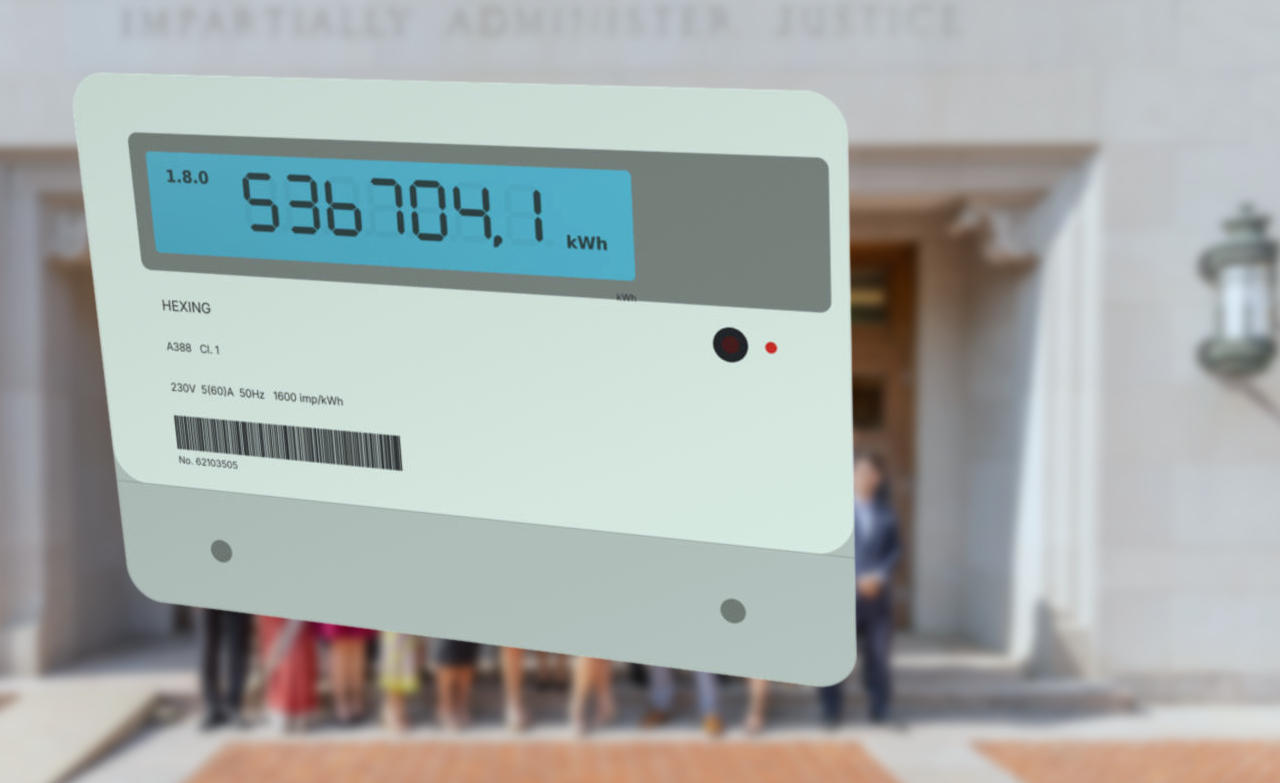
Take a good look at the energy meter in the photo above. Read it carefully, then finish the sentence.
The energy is 536704.1 kWh
